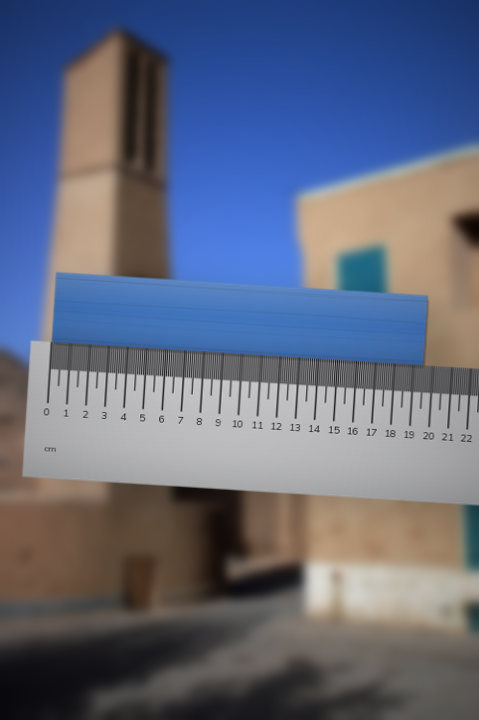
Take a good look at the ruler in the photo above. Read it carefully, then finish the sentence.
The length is 19.5 cm
